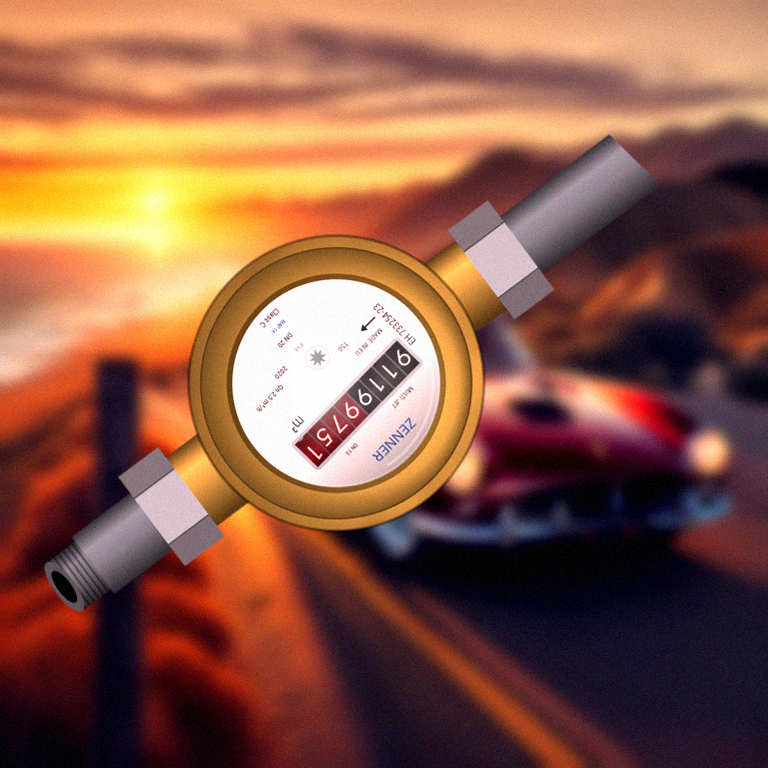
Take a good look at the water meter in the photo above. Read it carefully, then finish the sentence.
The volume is 9119.9751 m³
